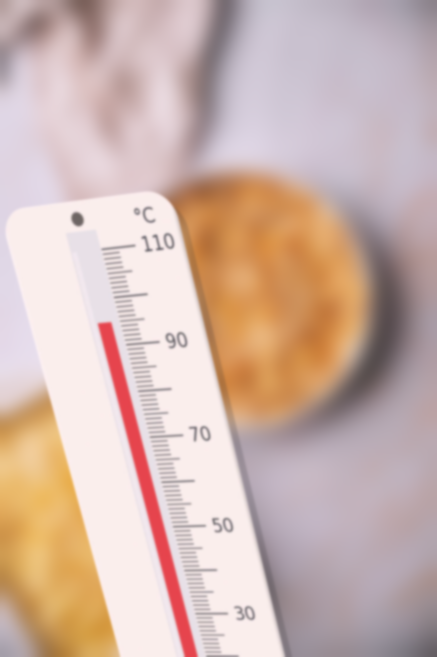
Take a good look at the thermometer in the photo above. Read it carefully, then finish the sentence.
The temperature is 95 °C
